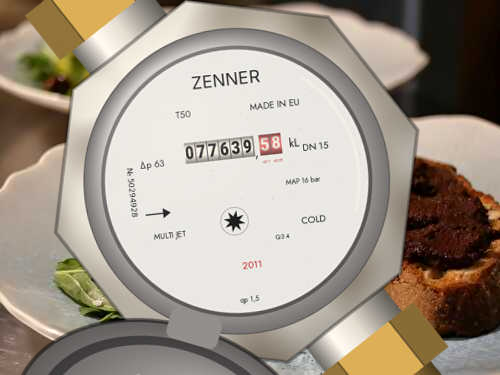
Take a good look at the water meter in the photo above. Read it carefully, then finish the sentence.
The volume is 77639.58 kL
